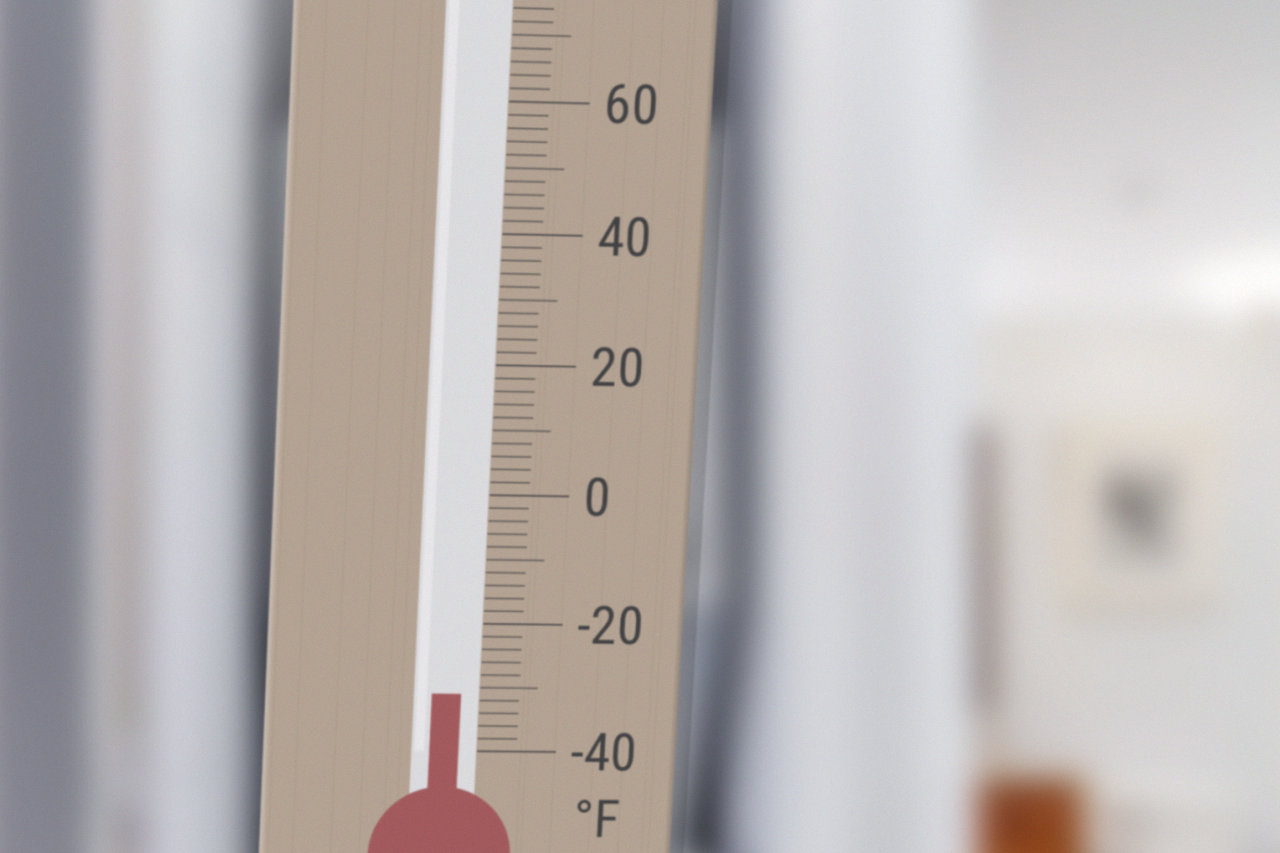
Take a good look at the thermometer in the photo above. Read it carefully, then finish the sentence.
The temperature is -31 °F
